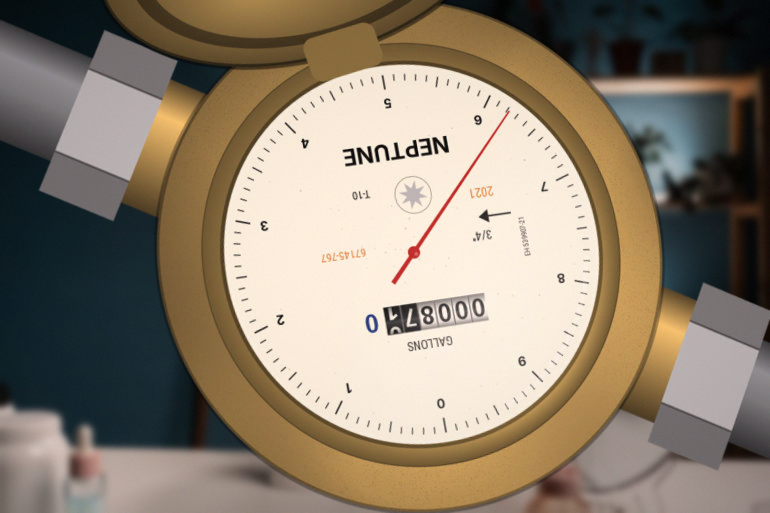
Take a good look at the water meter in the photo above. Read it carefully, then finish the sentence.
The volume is 8706.2 gal
